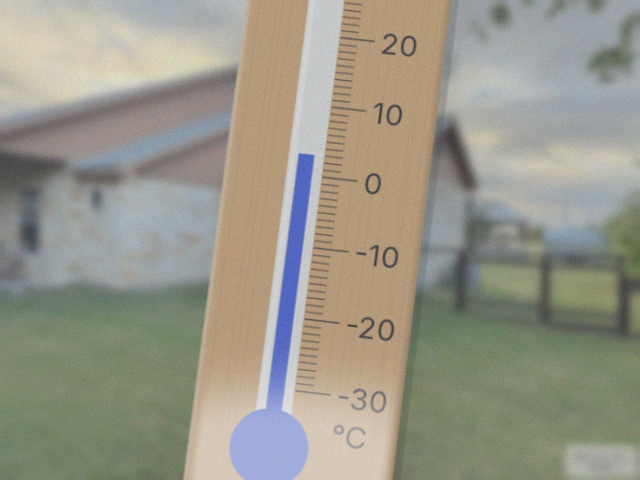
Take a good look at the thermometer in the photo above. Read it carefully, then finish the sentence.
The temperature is 3 °C
